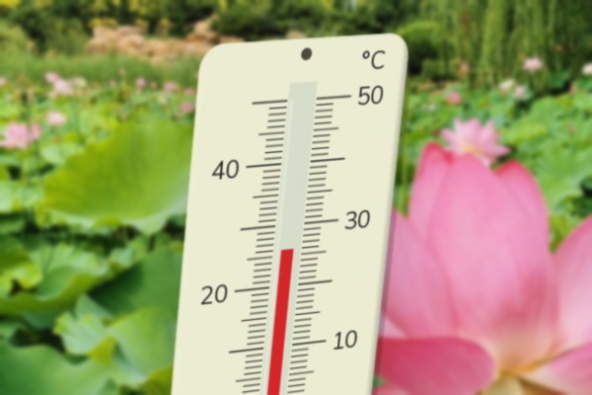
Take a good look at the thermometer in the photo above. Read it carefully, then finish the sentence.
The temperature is 26 °C
